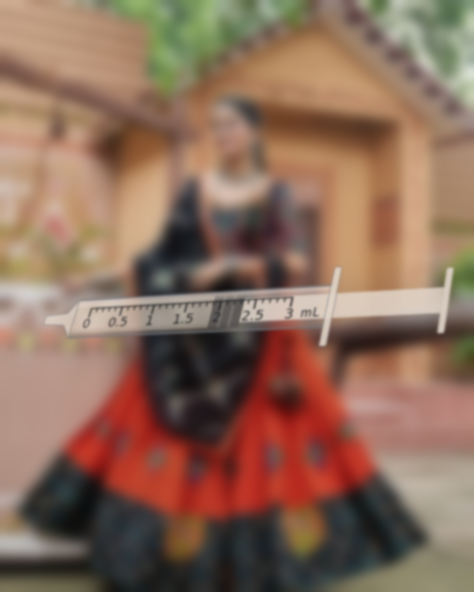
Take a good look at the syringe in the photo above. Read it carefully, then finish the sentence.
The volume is 1.9 mL
